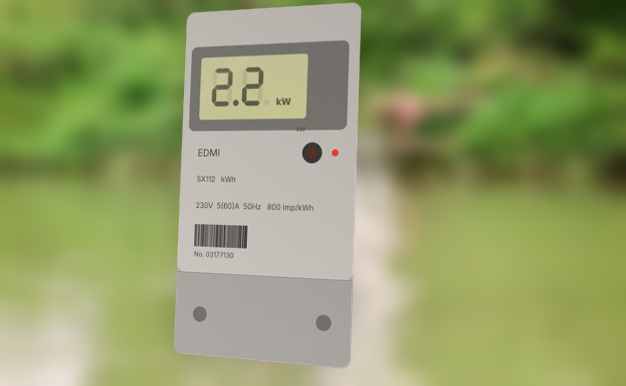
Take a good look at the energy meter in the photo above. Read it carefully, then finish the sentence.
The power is 2.2 kW
